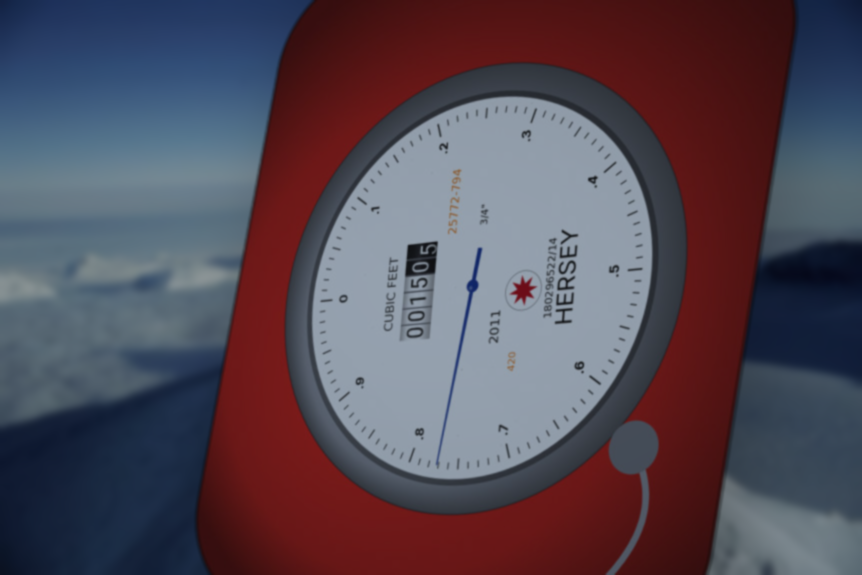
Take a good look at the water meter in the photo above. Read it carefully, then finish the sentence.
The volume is 1504.77 ft³
